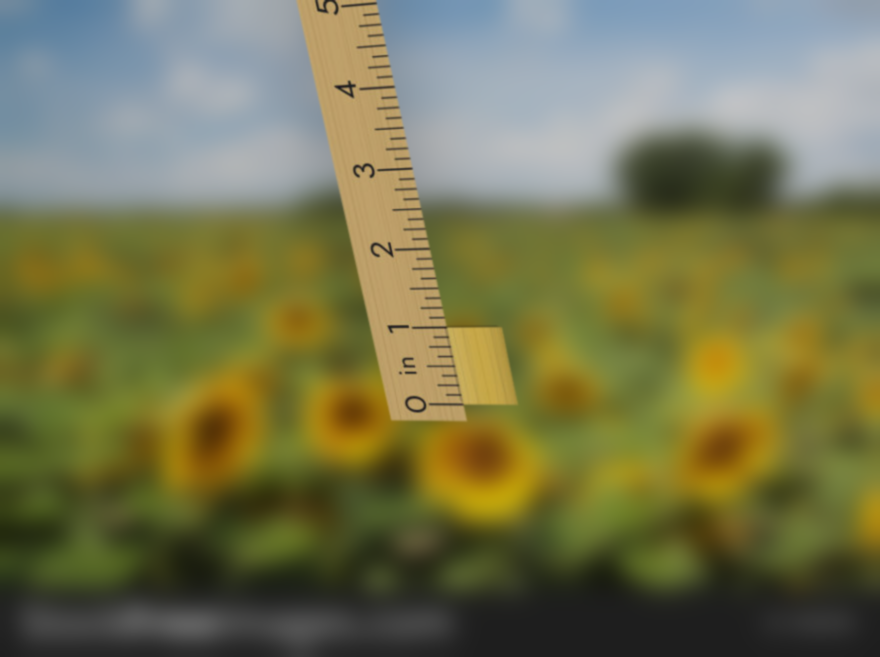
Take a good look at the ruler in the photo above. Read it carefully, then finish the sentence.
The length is 1 in
